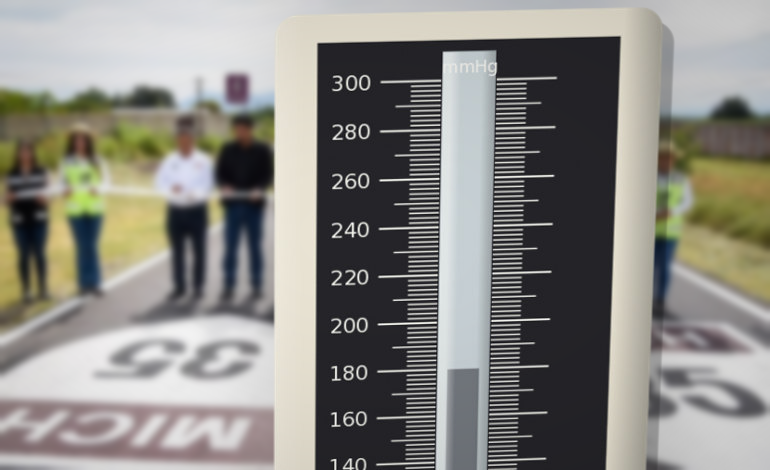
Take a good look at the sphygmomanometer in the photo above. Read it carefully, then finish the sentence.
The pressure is 180 mmHg
